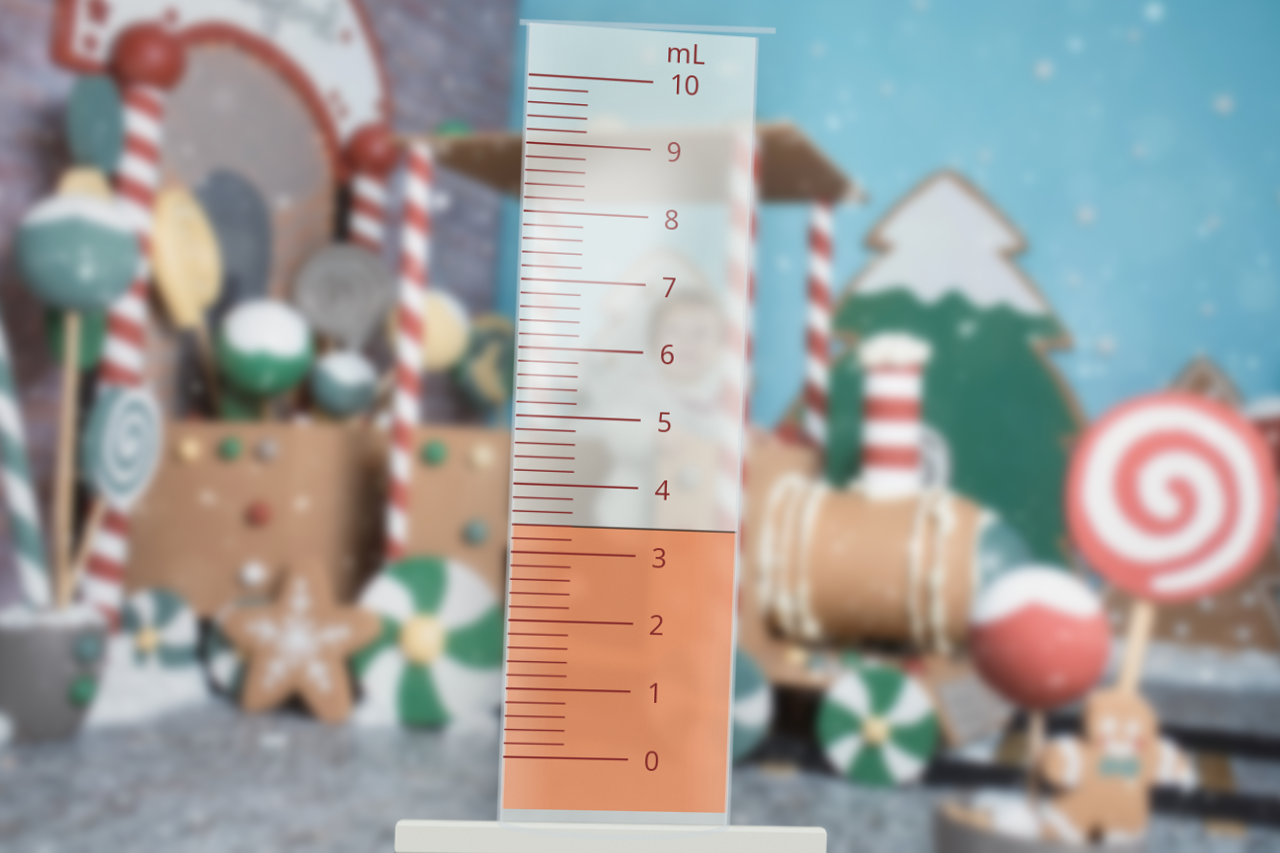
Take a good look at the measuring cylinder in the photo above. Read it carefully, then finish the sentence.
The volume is 3.4 mL
